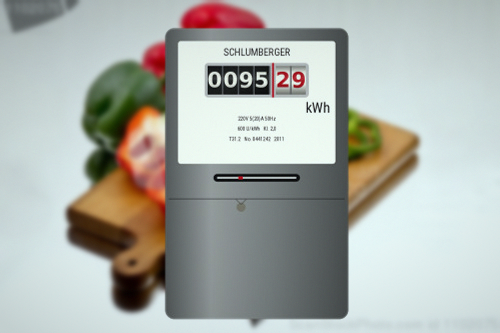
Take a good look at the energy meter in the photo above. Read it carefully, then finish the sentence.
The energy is 95.29 kWh
